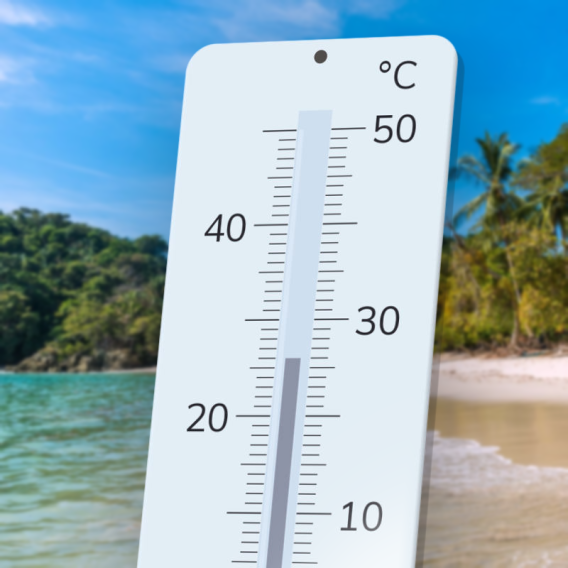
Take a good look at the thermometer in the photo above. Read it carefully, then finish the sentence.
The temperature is 26 °C
